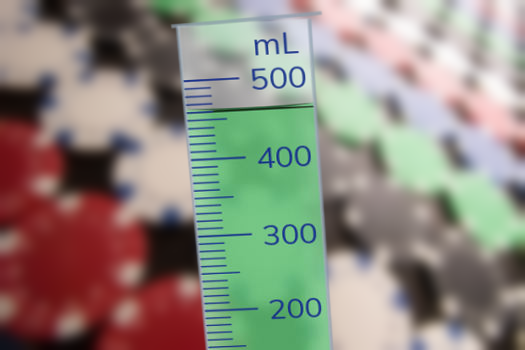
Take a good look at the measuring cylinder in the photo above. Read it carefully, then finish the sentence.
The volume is 460 mL
